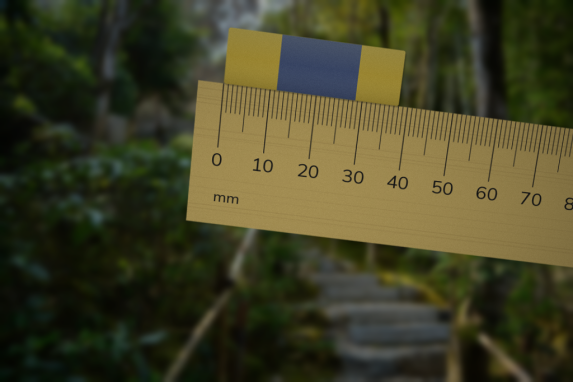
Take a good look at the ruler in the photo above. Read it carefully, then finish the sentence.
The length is 38 mm
